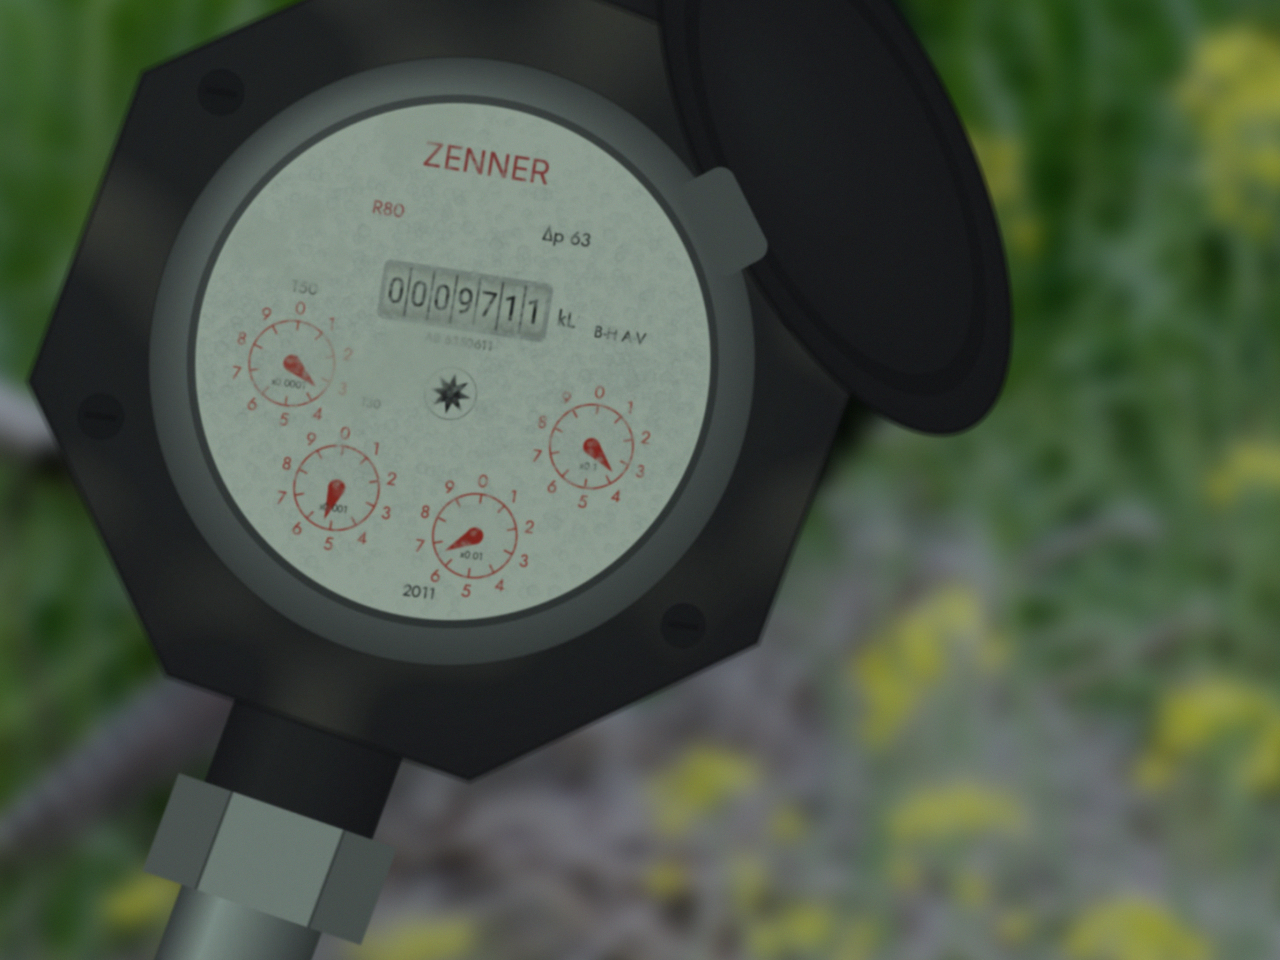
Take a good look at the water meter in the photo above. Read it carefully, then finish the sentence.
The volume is 9711.3653 kL
